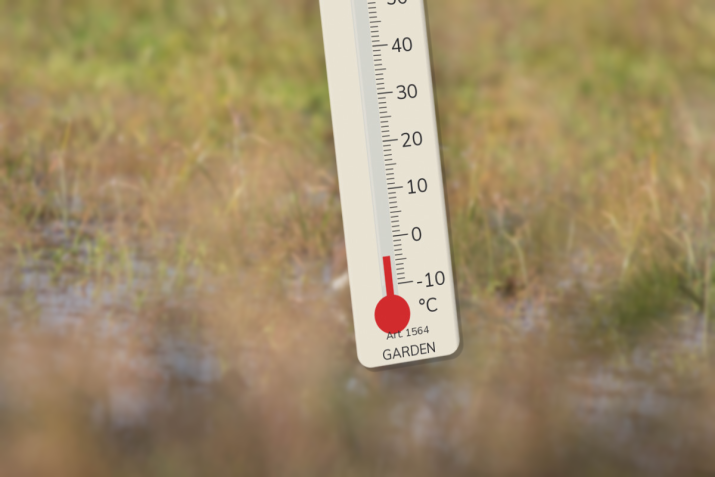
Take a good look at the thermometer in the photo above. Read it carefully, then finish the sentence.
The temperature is -4 °C
